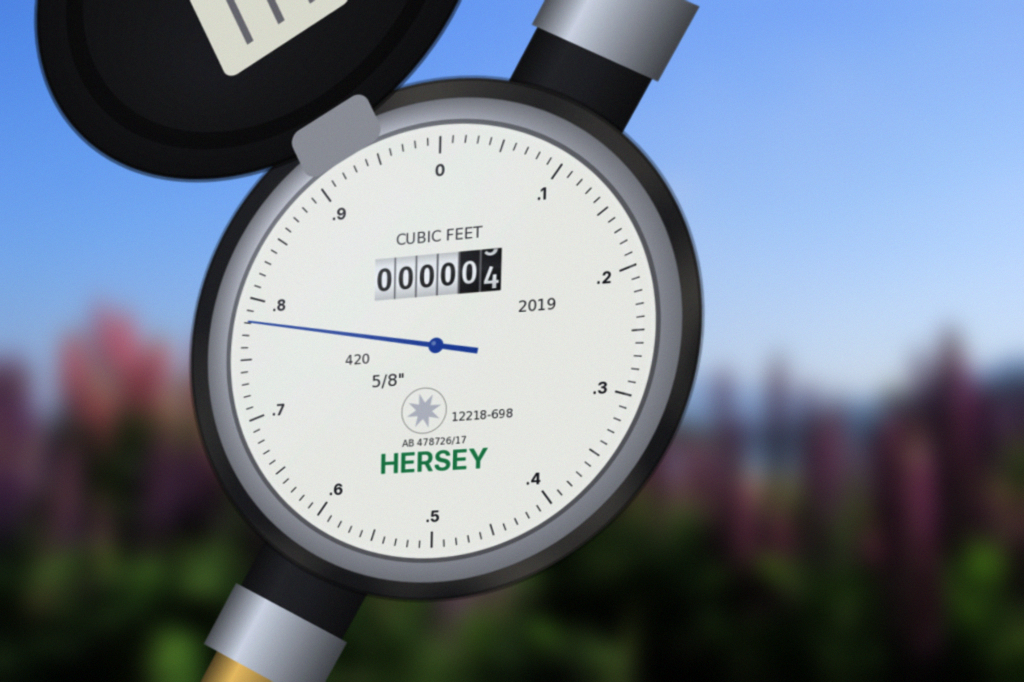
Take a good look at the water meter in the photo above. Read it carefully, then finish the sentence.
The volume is 3.78 ft³
